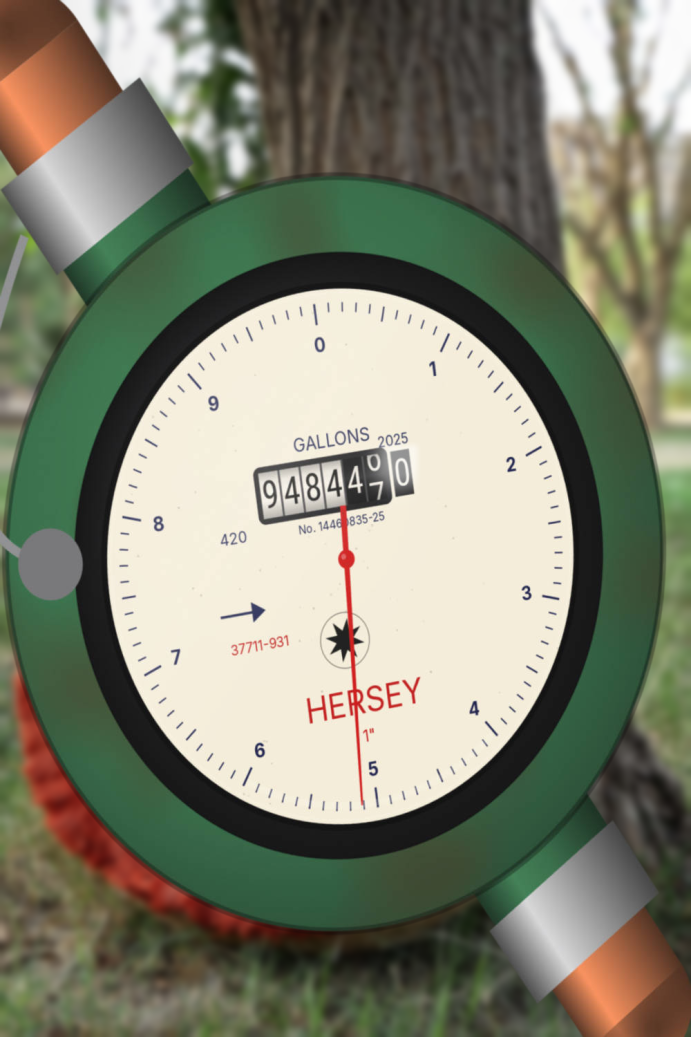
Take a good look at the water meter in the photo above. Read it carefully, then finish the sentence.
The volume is 9484465.1 gal
